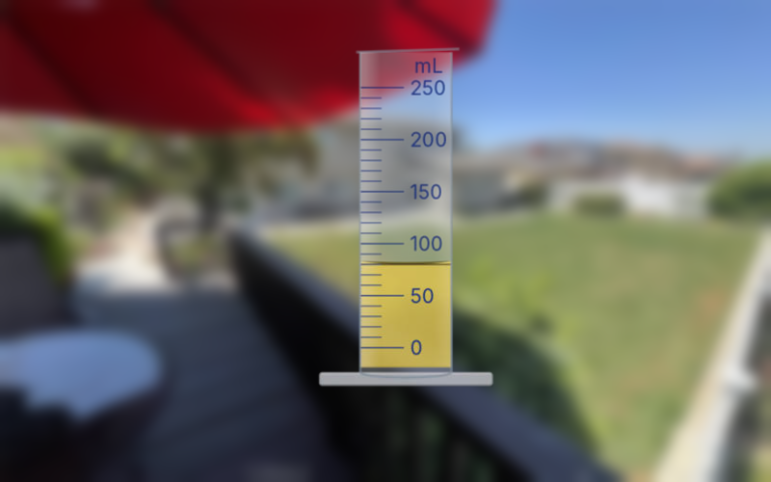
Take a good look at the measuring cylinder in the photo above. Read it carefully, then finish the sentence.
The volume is 80 mL
